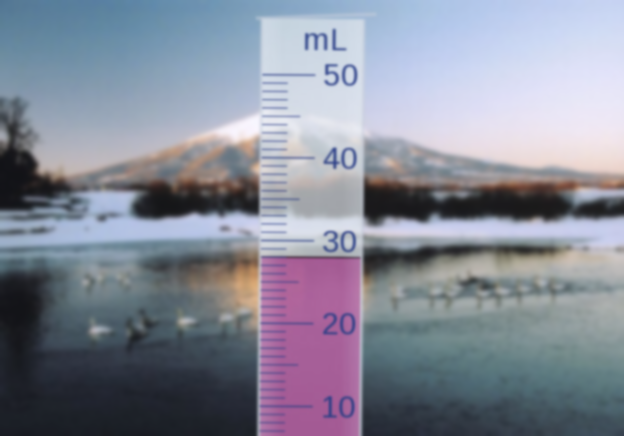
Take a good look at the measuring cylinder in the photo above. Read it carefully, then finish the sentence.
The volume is 28 mL
